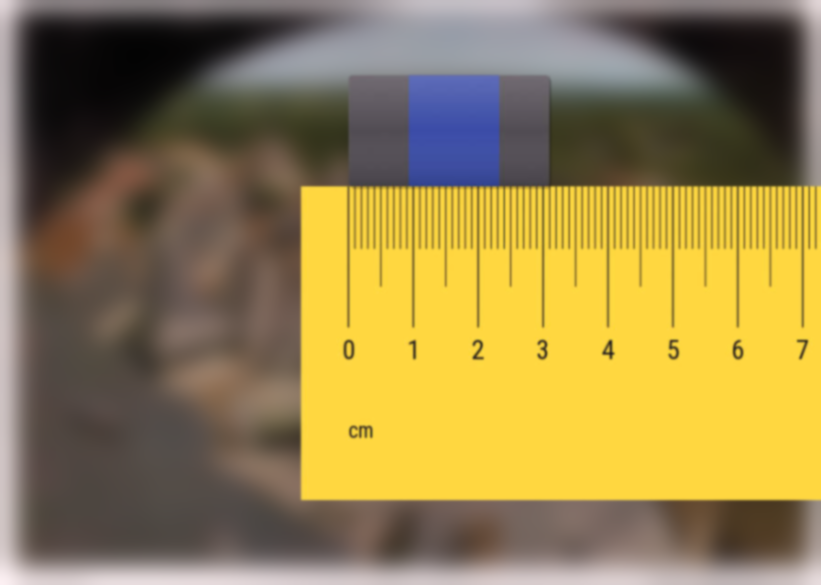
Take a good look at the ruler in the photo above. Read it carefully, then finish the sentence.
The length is 3.1 cm
